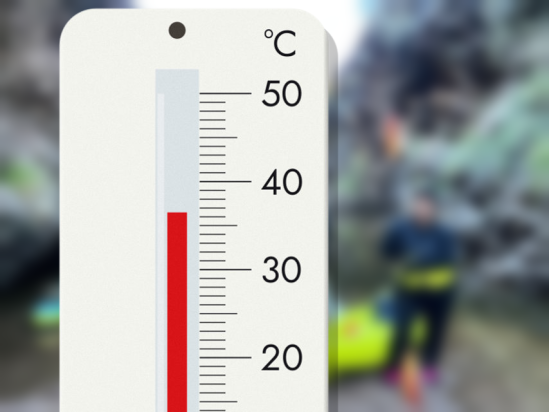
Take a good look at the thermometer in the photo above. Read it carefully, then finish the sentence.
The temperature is 36.5 °C
